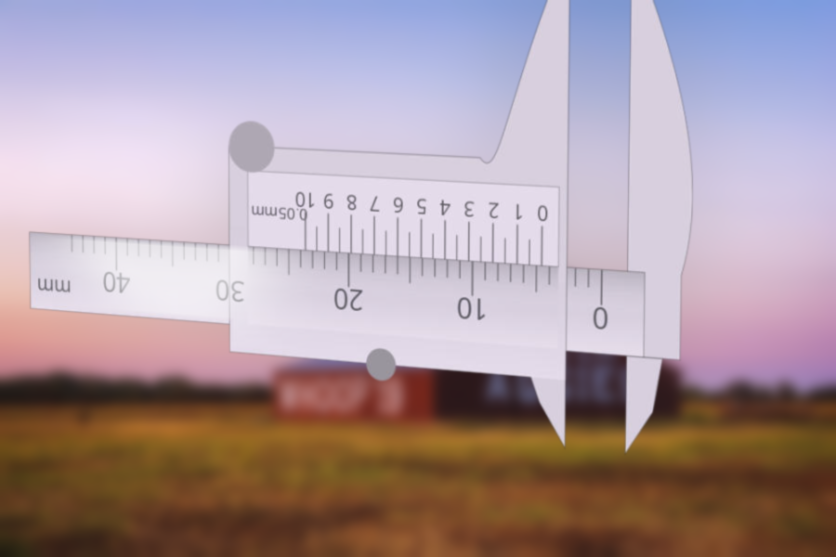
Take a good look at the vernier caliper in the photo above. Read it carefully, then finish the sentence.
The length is 4.6 mm
